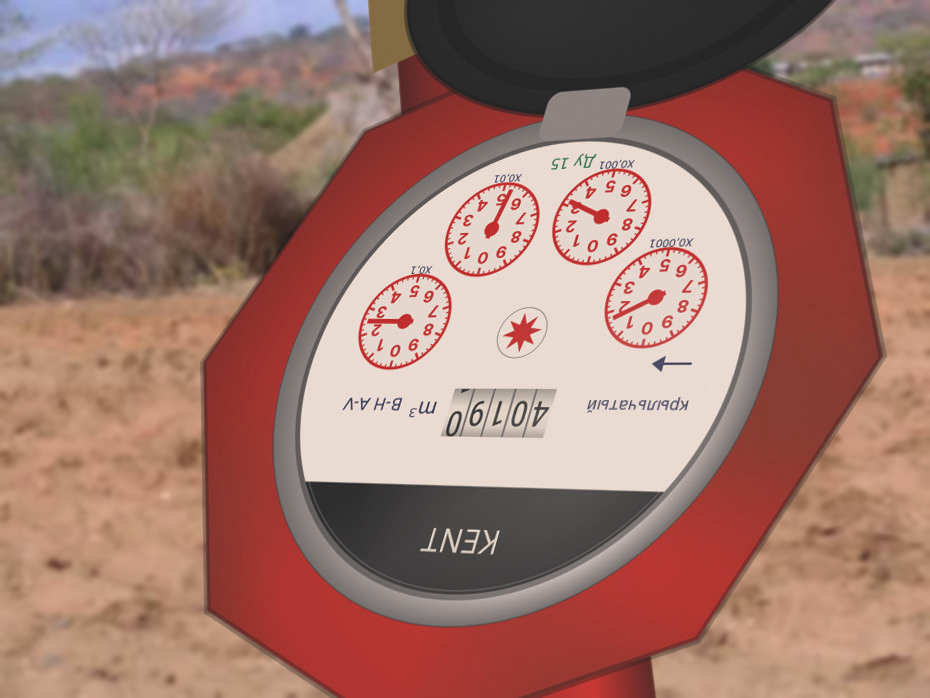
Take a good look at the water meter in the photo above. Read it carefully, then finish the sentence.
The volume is 40190.2531 m³
